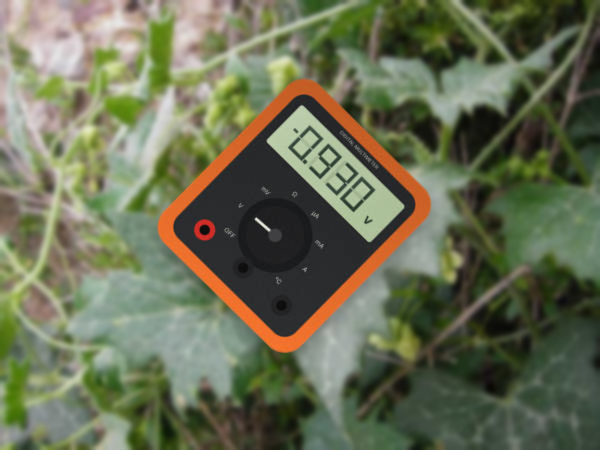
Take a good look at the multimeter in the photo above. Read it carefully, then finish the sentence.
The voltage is -0.930 V
